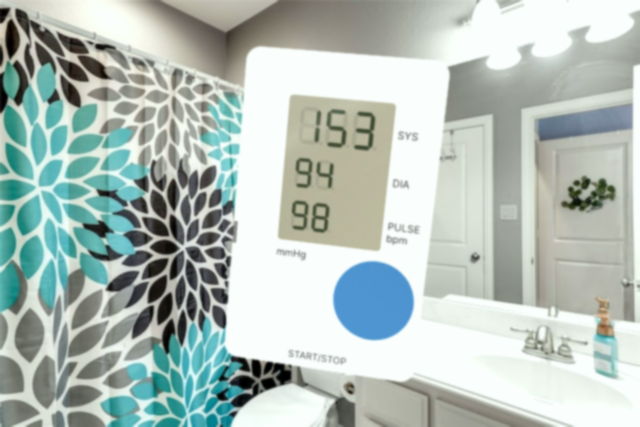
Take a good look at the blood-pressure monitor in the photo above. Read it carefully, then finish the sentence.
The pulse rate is 98 bpm
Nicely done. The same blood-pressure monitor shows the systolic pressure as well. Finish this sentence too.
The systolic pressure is 153 mmHg
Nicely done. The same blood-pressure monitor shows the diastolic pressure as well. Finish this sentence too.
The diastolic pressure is 94 mmHg
